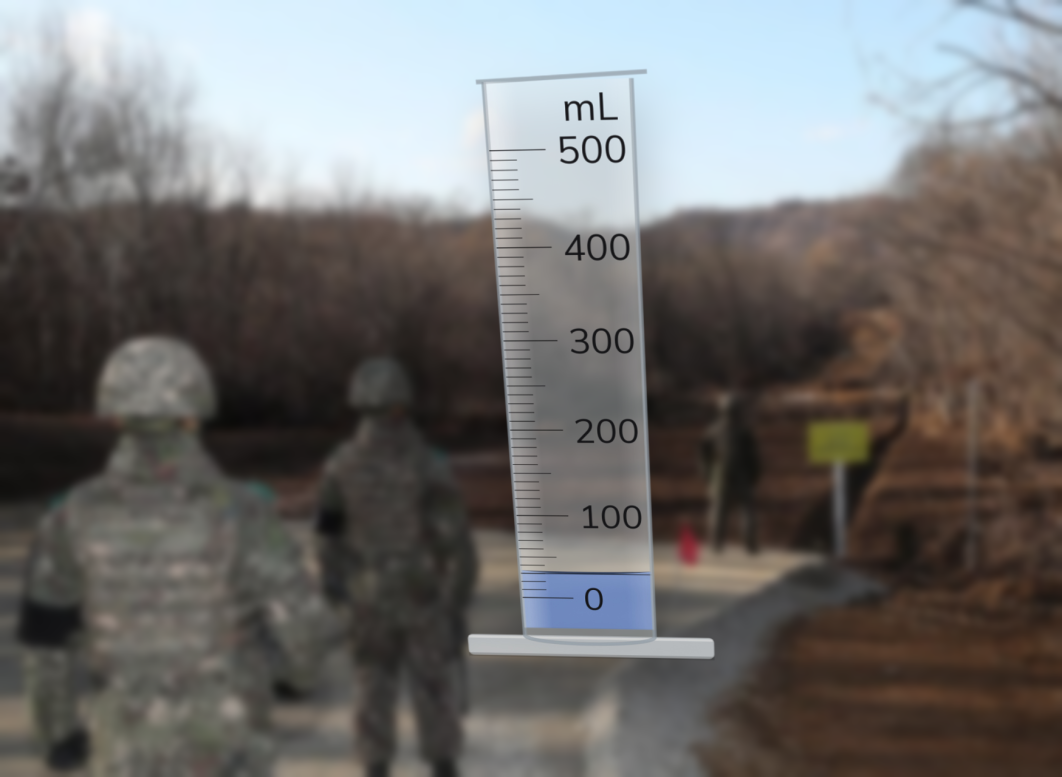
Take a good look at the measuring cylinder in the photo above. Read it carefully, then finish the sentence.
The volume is 30 mL
